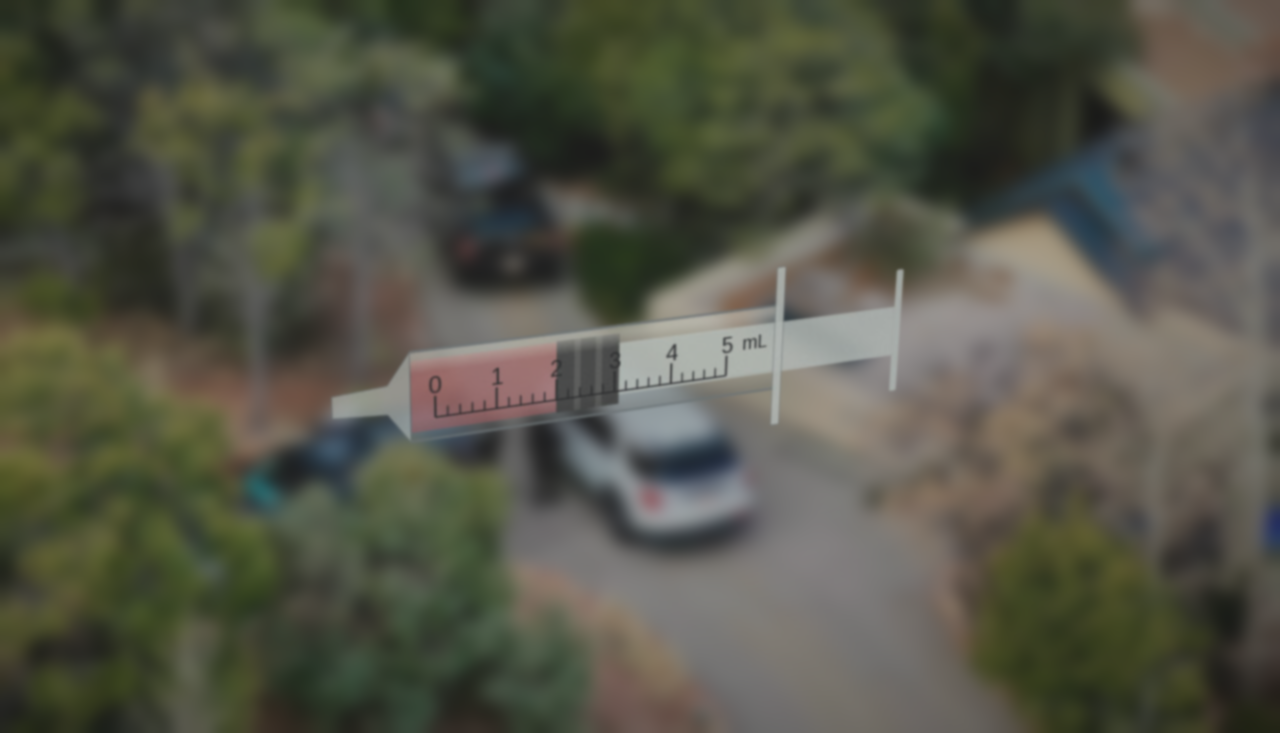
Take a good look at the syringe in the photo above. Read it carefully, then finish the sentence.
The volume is 2 mL
